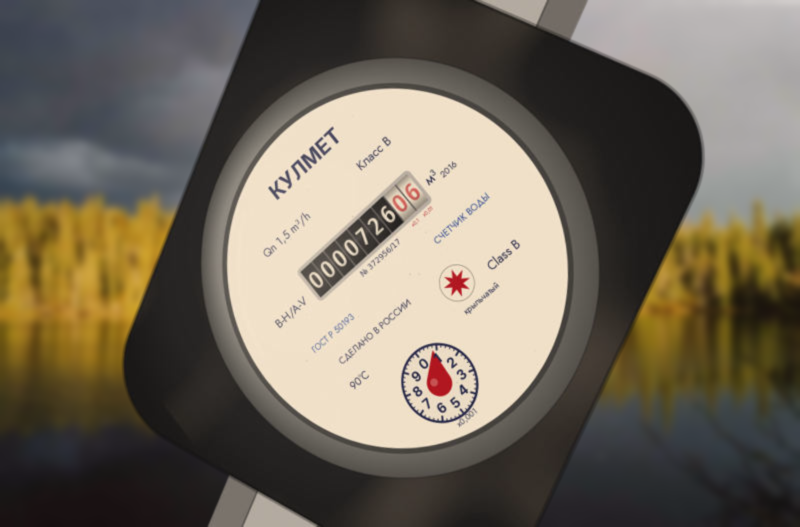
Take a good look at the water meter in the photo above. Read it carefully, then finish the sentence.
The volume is 726.060 m³
